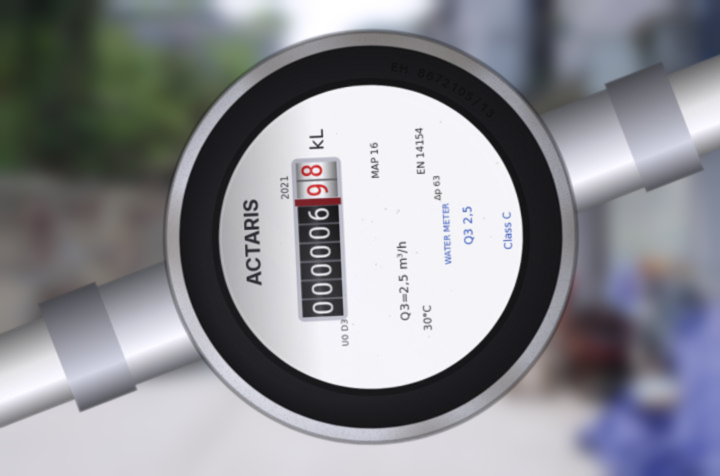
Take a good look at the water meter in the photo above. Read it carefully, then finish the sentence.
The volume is 6.98 kL
